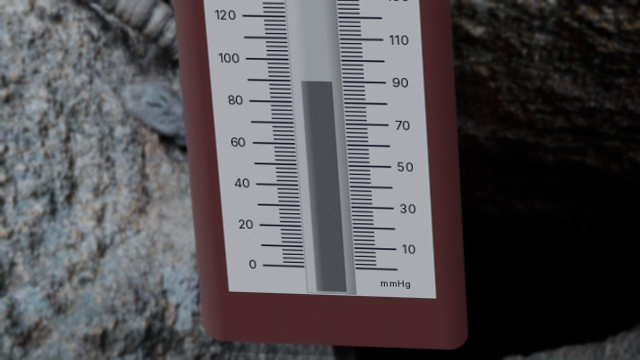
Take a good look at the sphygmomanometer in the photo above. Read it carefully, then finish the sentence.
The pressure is 90 mmHg
